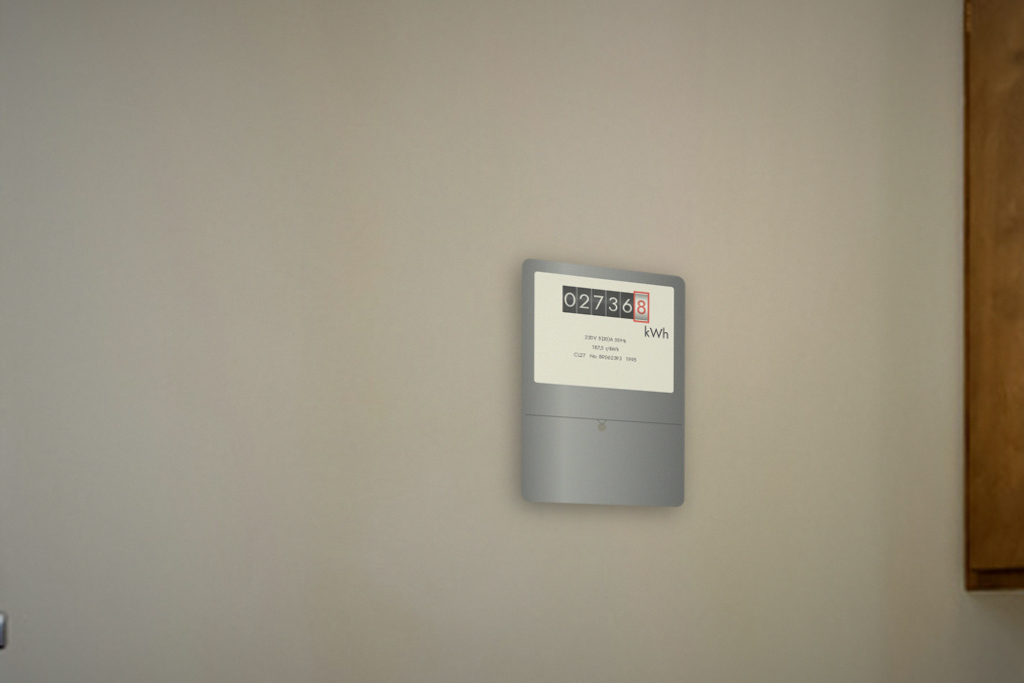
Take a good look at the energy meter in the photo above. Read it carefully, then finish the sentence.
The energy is 2736.8 kWh
